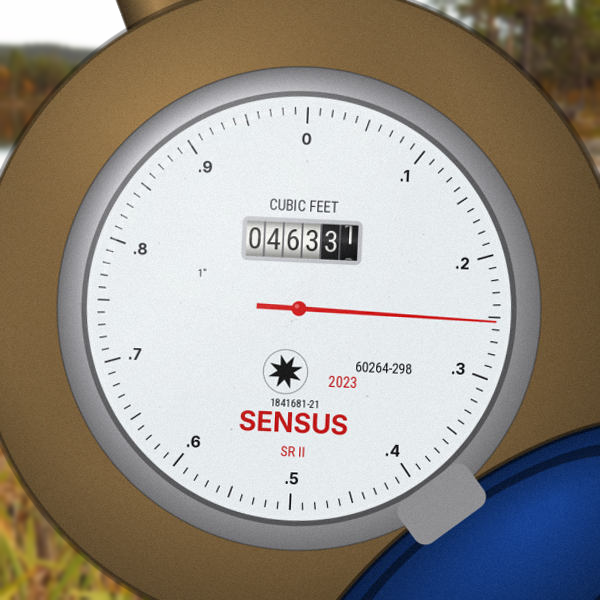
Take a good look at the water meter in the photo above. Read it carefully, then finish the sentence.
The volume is 46331.25 ft³
